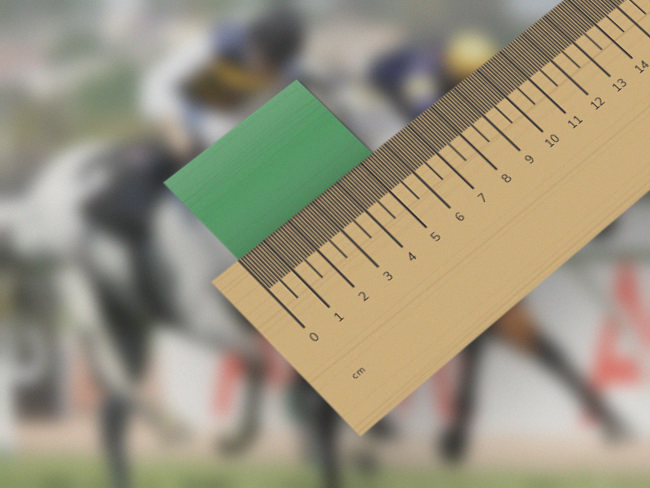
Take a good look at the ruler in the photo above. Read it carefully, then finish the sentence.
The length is 5.5 cm
